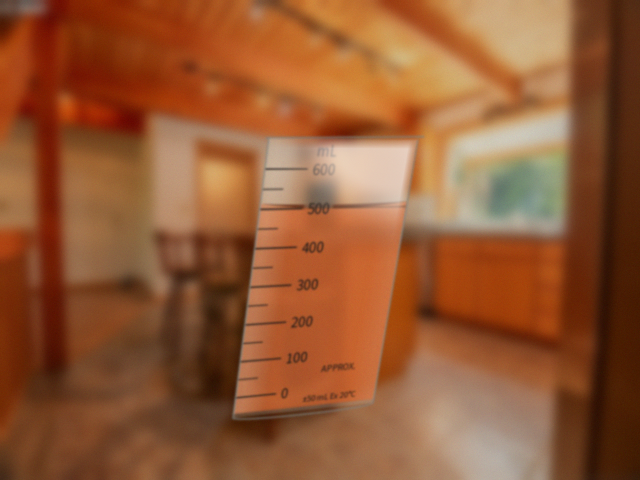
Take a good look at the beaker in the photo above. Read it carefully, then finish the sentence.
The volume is 500 mL
